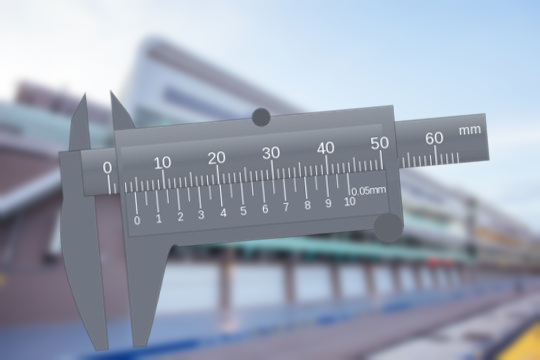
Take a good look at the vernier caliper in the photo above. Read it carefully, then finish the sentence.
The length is 4.6 mm
